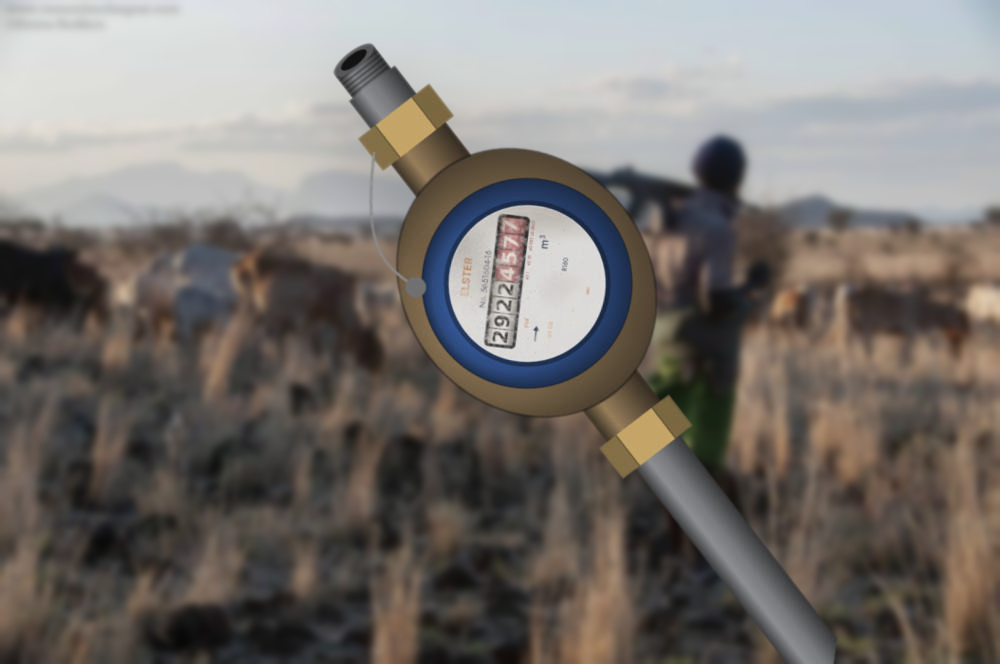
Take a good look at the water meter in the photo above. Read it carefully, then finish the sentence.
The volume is 2922.4577 m³
